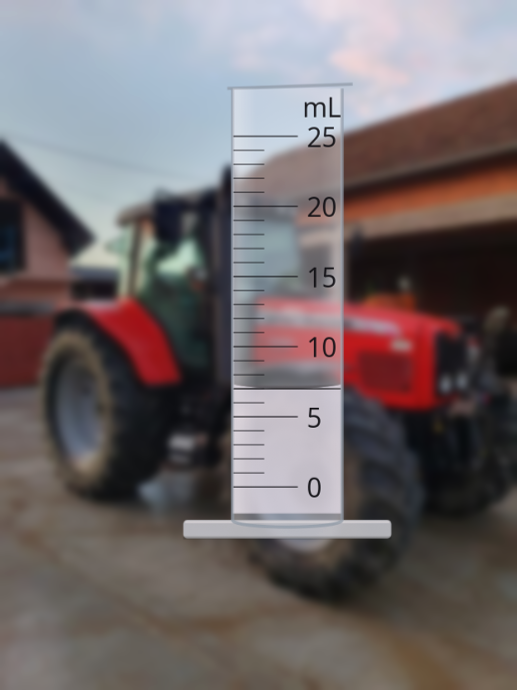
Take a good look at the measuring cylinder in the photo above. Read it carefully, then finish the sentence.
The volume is 7 mL
